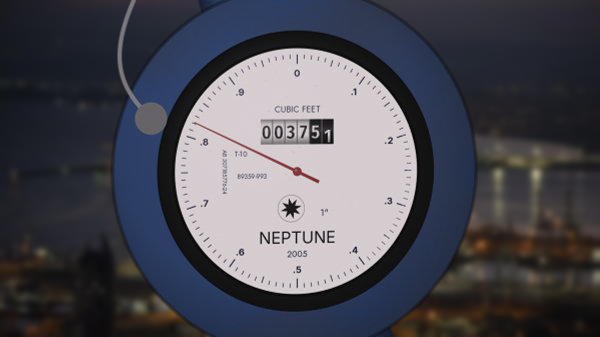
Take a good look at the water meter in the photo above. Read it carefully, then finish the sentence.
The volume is 3750.82 ft³
